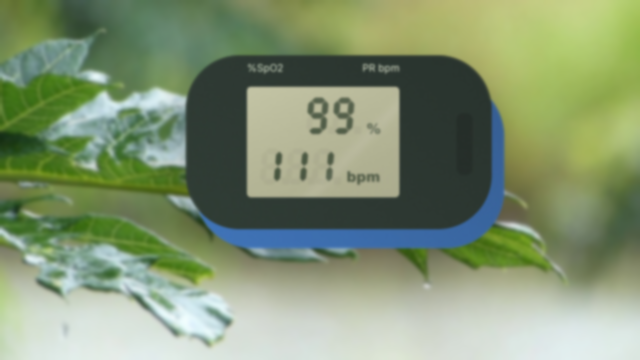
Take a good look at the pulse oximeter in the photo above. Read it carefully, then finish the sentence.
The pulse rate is 111 bpm
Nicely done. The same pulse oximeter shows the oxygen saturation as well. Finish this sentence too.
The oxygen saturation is 99 %
